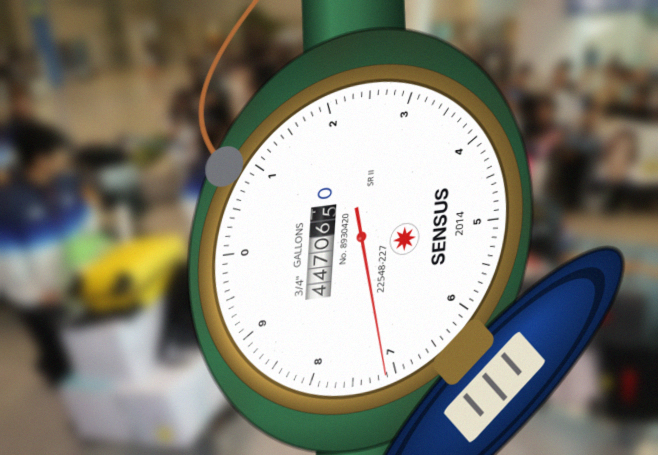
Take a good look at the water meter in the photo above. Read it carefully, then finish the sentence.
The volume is 4470647.1 gal
